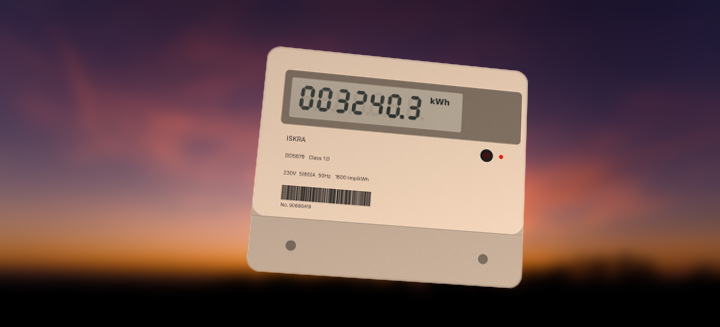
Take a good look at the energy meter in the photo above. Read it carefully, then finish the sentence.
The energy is 3240.3 kWh
